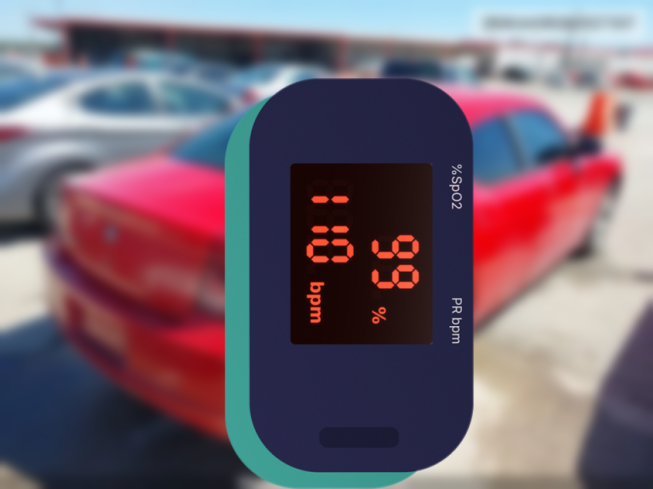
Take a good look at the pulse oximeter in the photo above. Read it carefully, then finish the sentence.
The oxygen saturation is 99 %
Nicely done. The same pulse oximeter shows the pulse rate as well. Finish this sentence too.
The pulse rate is 110 bpm
